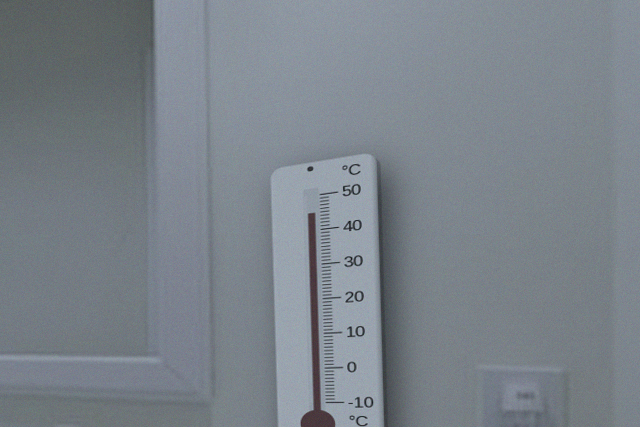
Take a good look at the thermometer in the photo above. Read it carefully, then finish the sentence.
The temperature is 45 °C
